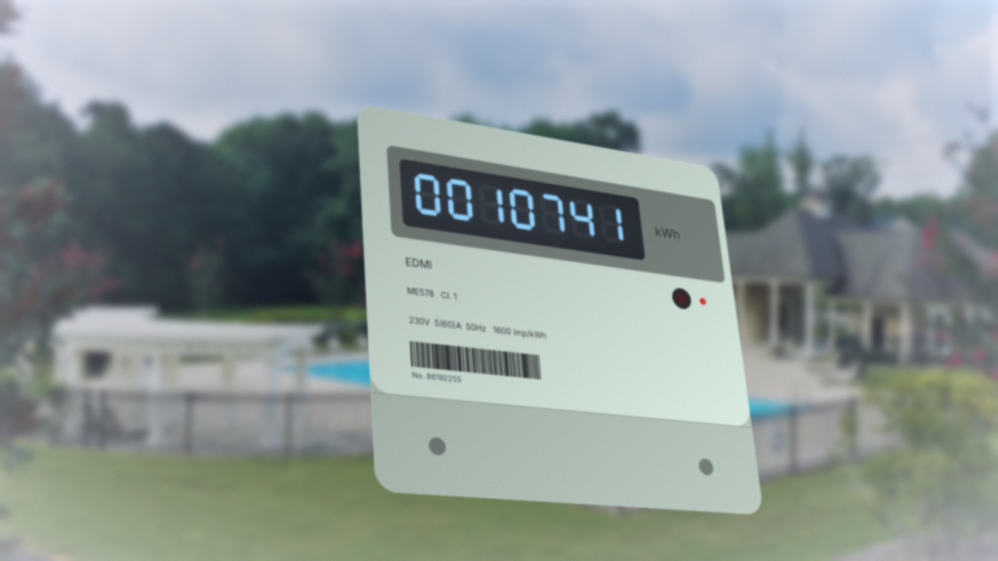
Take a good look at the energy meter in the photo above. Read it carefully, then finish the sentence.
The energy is 10741 kWh
